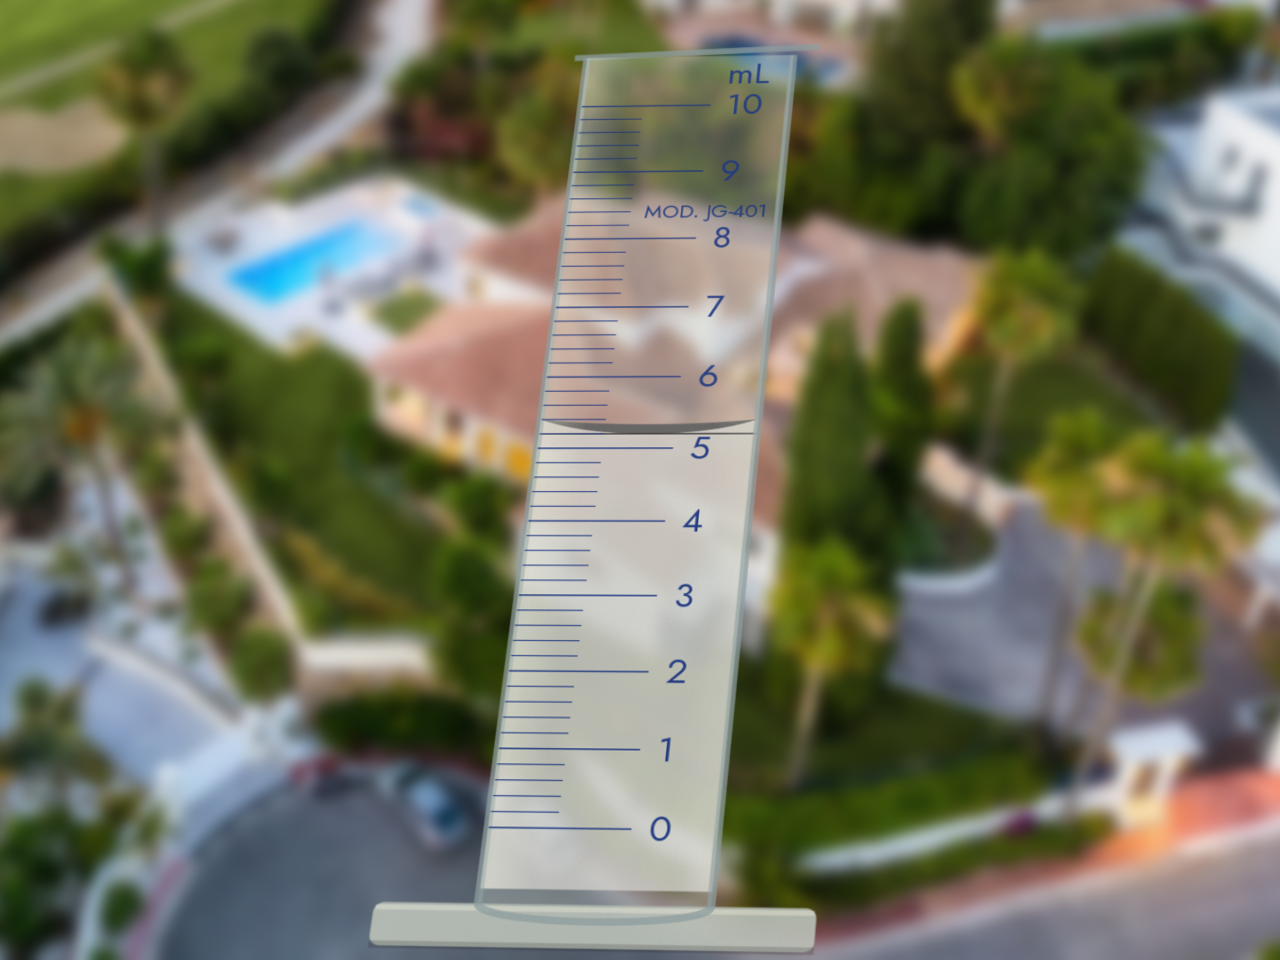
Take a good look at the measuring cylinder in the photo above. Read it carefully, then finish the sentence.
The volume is 5.2 mL
